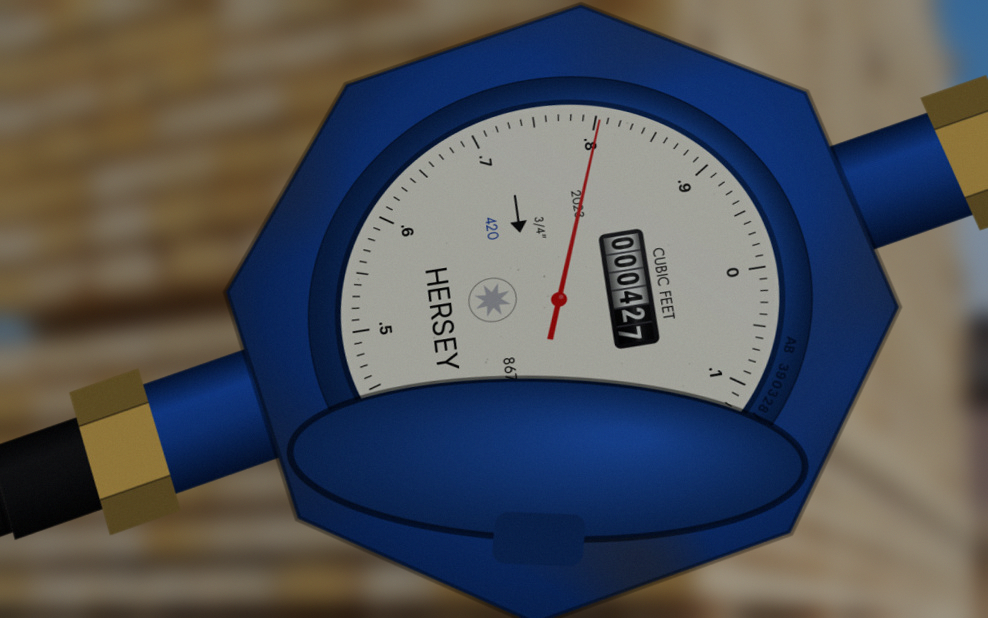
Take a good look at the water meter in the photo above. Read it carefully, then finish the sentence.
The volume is 426.80 ft³
